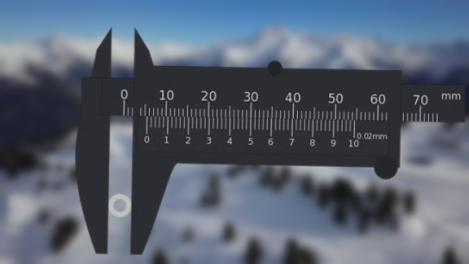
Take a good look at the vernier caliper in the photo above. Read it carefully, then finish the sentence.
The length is 5.5 mm
